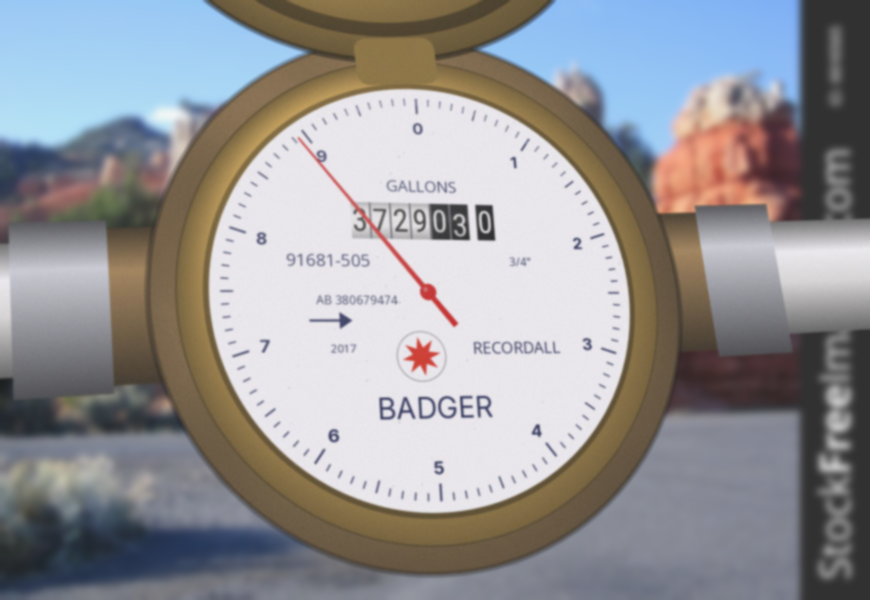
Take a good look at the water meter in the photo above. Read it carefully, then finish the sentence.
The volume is 3729028.9 gal
